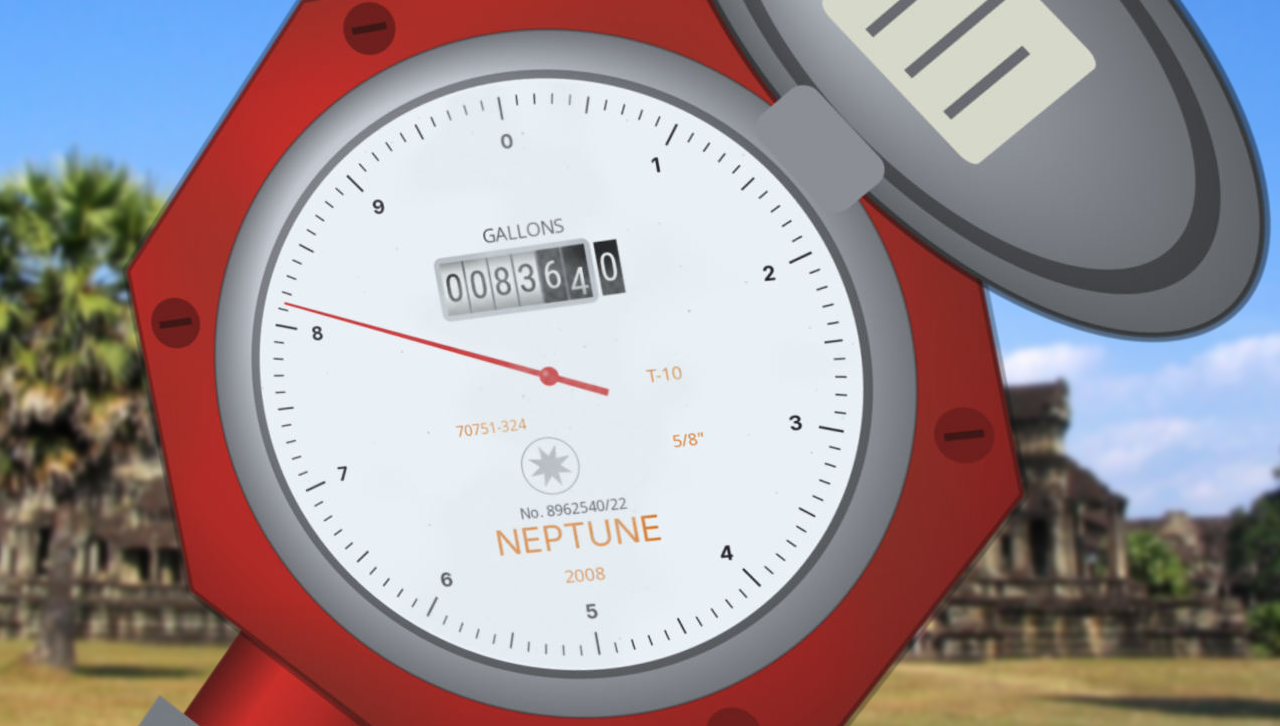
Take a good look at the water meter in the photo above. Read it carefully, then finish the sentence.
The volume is 83638.1 gal
